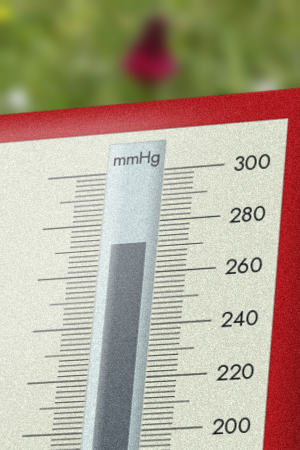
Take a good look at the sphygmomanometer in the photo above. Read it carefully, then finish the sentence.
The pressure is 272 mmHg
